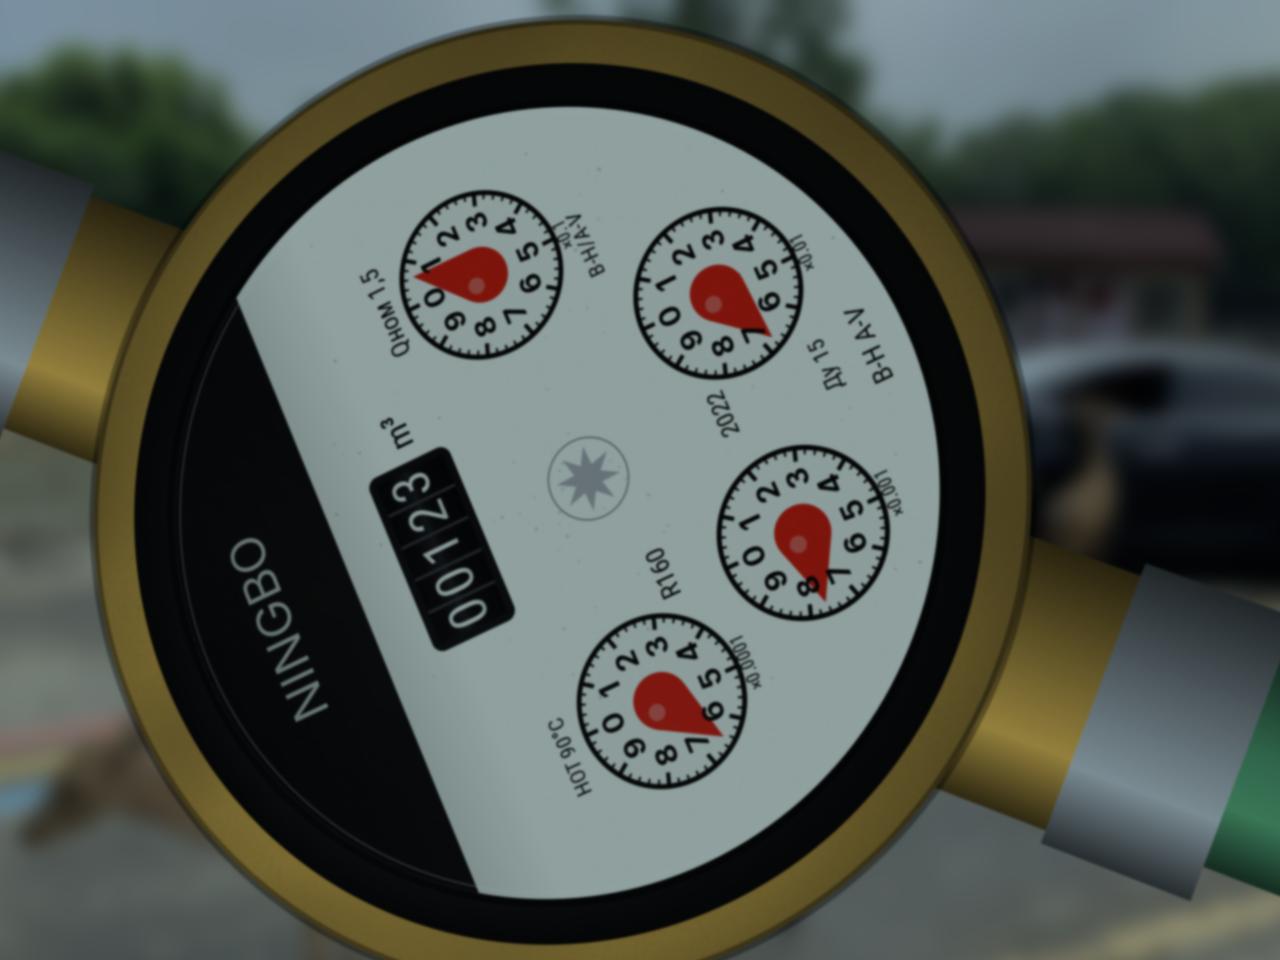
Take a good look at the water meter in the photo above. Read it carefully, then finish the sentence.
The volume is 123.0676 m³
